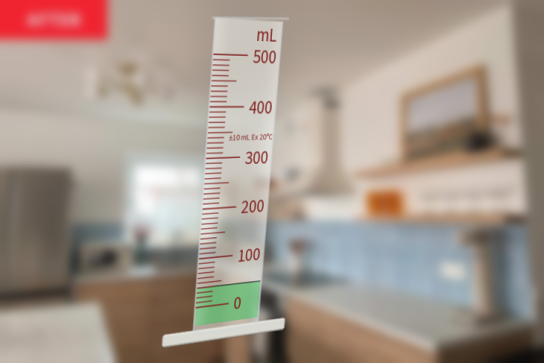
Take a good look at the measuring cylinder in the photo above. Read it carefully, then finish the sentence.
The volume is 40 mL
